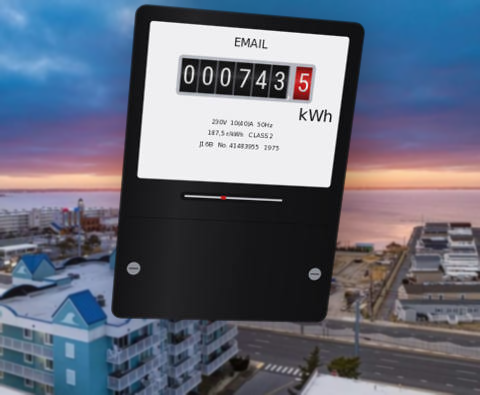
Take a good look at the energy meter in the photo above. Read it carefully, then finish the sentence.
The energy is 743.5 kWh
